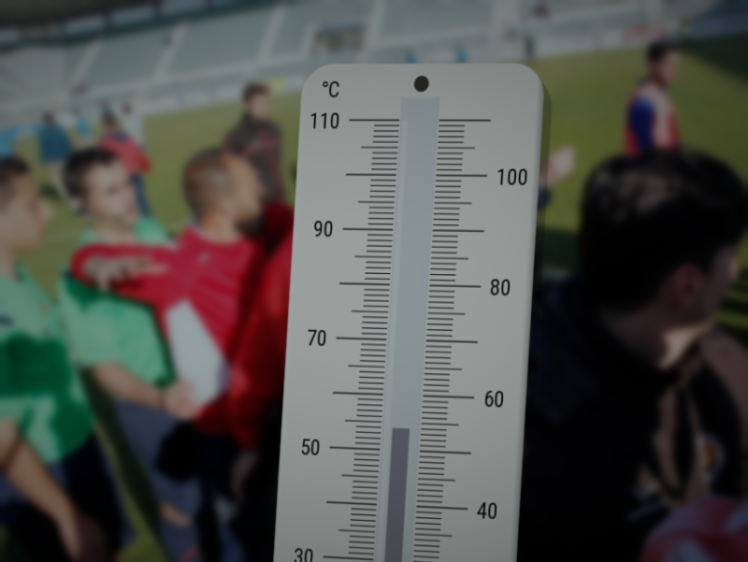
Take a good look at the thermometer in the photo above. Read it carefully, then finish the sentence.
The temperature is 54 °C
